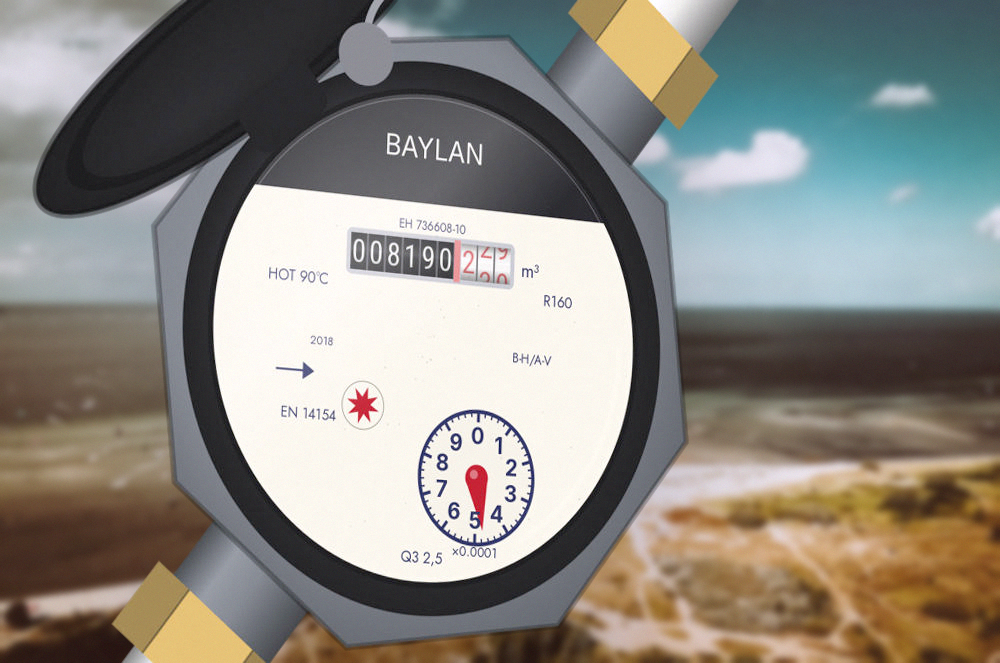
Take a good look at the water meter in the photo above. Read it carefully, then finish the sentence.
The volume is 8190.2294 m³
